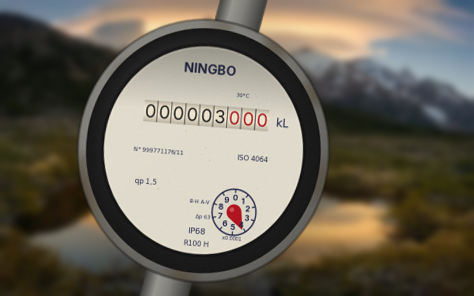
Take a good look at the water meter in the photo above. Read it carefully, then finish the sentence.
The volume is 3.0004 kL
